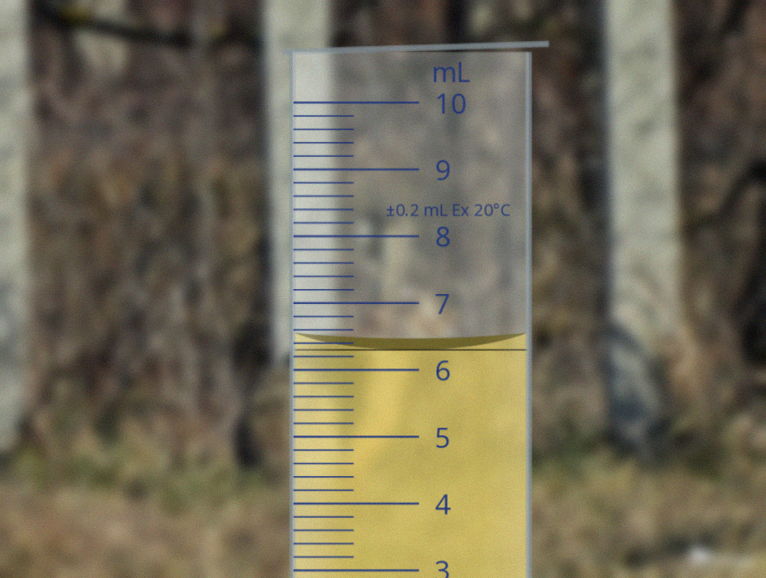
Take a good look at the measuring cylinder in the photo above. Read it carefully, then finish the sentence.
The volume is 6.3 mL
